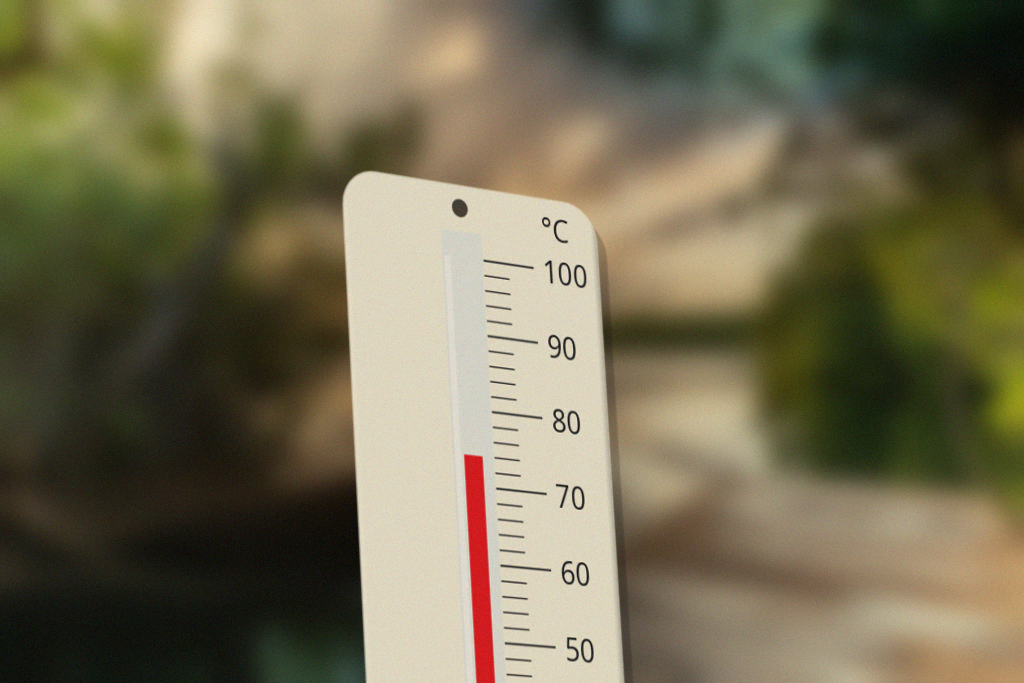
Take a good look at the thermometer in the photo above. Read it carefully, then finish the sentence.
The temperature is 74 °C
